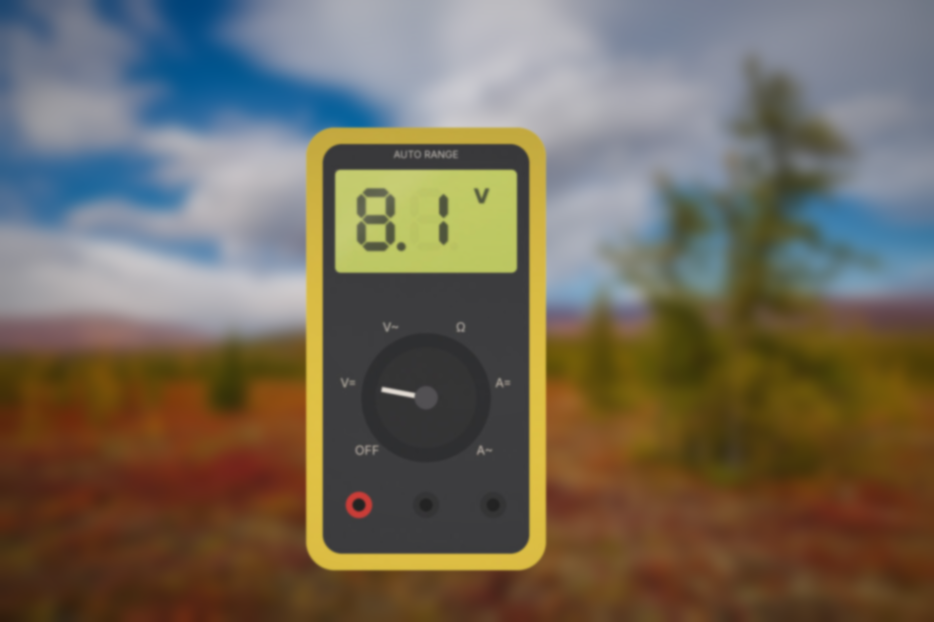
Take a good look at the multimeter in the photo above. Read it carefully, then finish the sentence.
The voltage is 8.1 V
